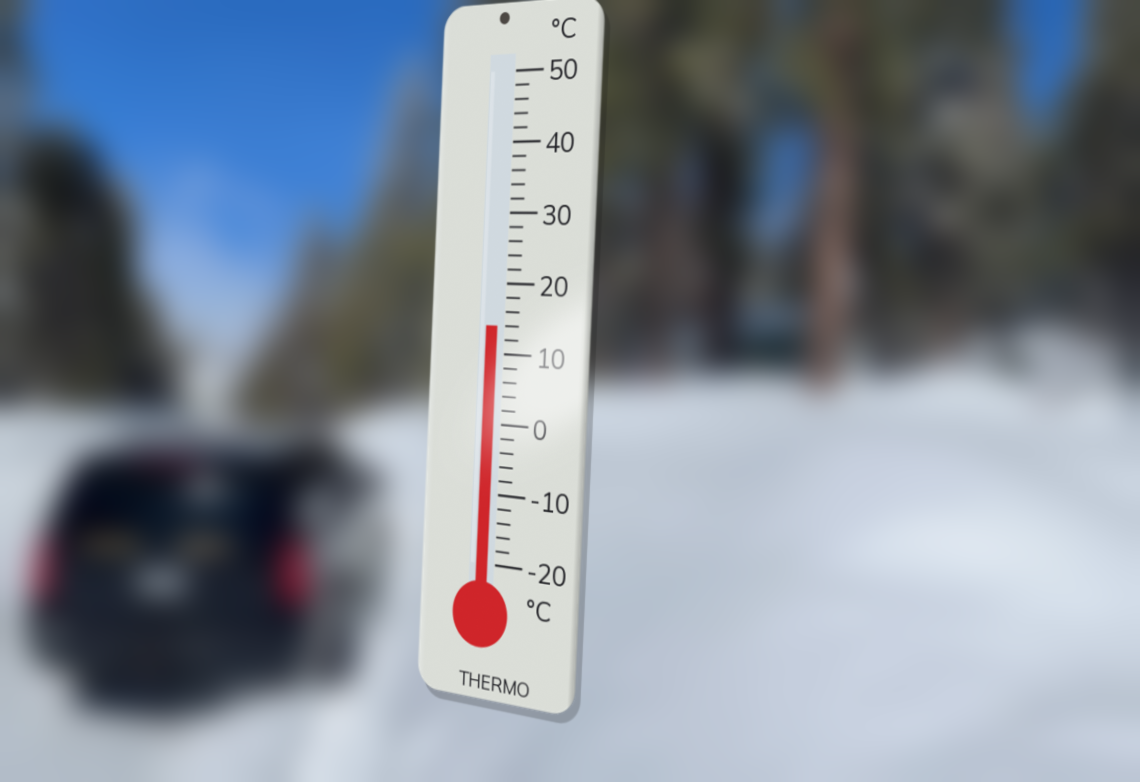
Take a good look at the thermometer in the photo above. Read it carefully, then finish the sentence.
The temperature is 14 °C
